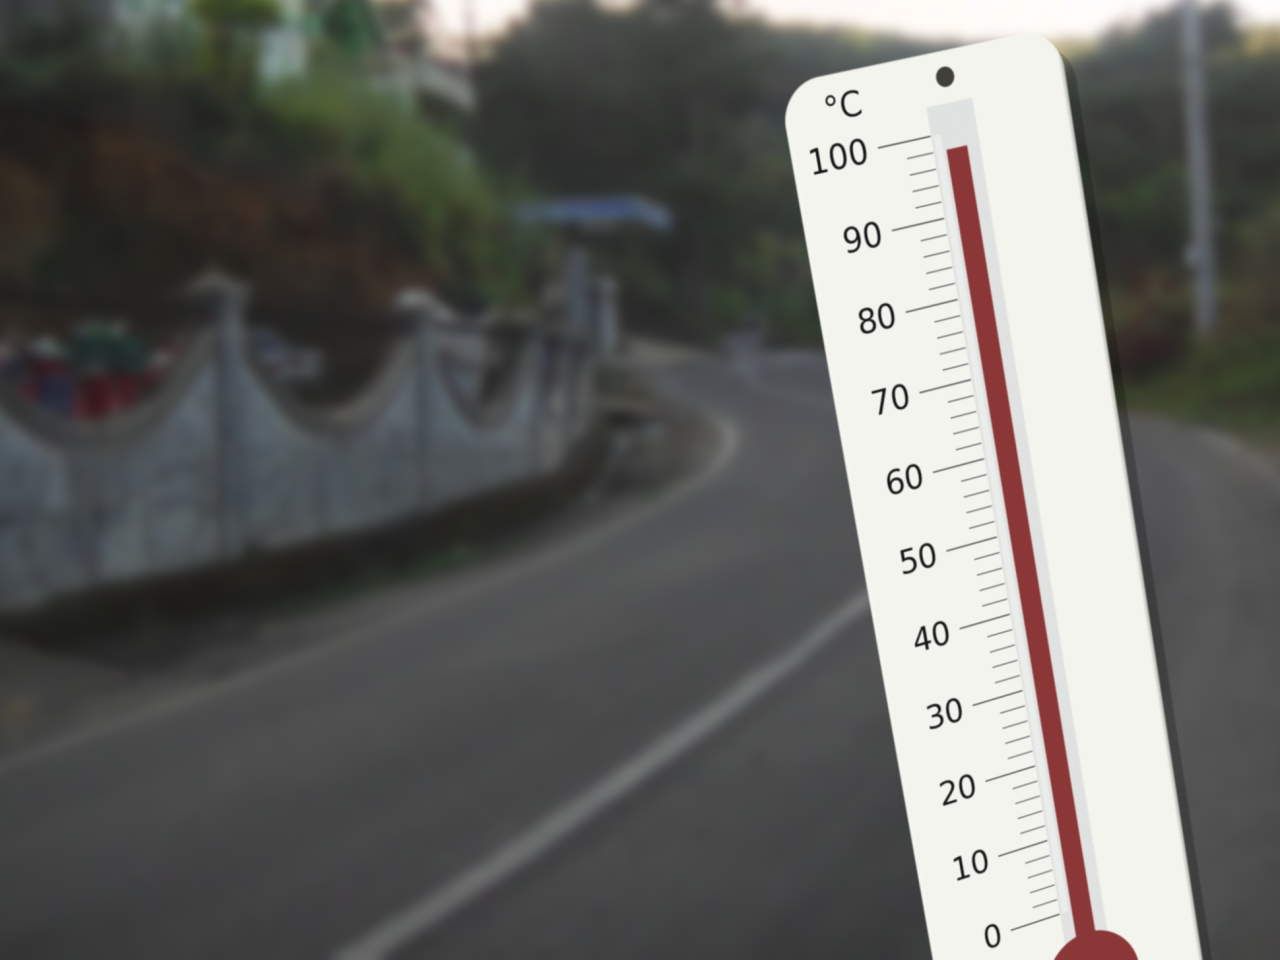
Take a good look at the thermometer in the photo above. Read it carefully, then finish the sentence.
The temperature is 98 °C
